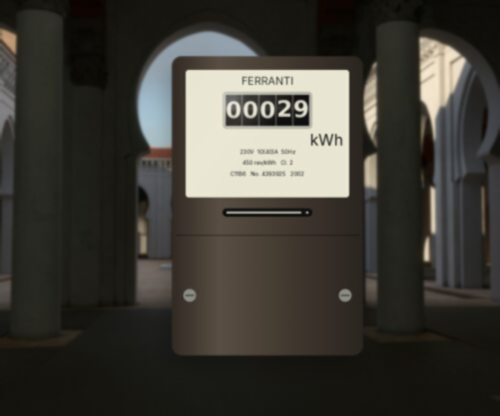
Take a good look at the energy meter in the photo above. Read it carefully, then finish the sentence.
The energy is 29 kWh
